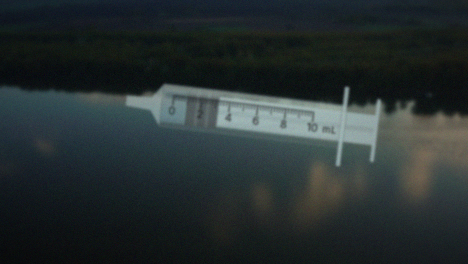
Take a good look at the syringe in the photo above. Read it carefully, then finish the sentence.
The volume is 1 mL
